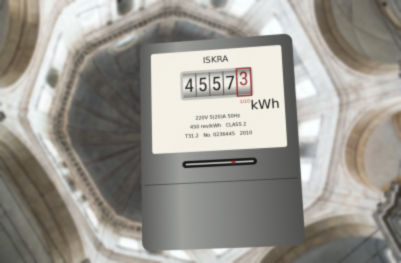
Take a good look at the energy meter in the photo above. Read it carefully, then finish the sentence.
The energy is 4557.3 kWh
